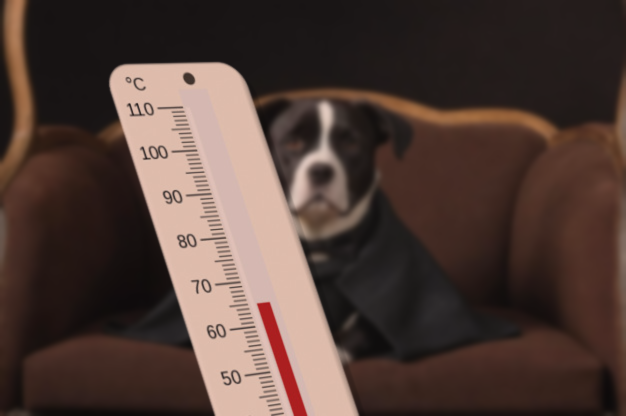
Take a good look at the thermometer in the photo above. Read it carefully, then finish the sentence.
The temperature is 65 °C
